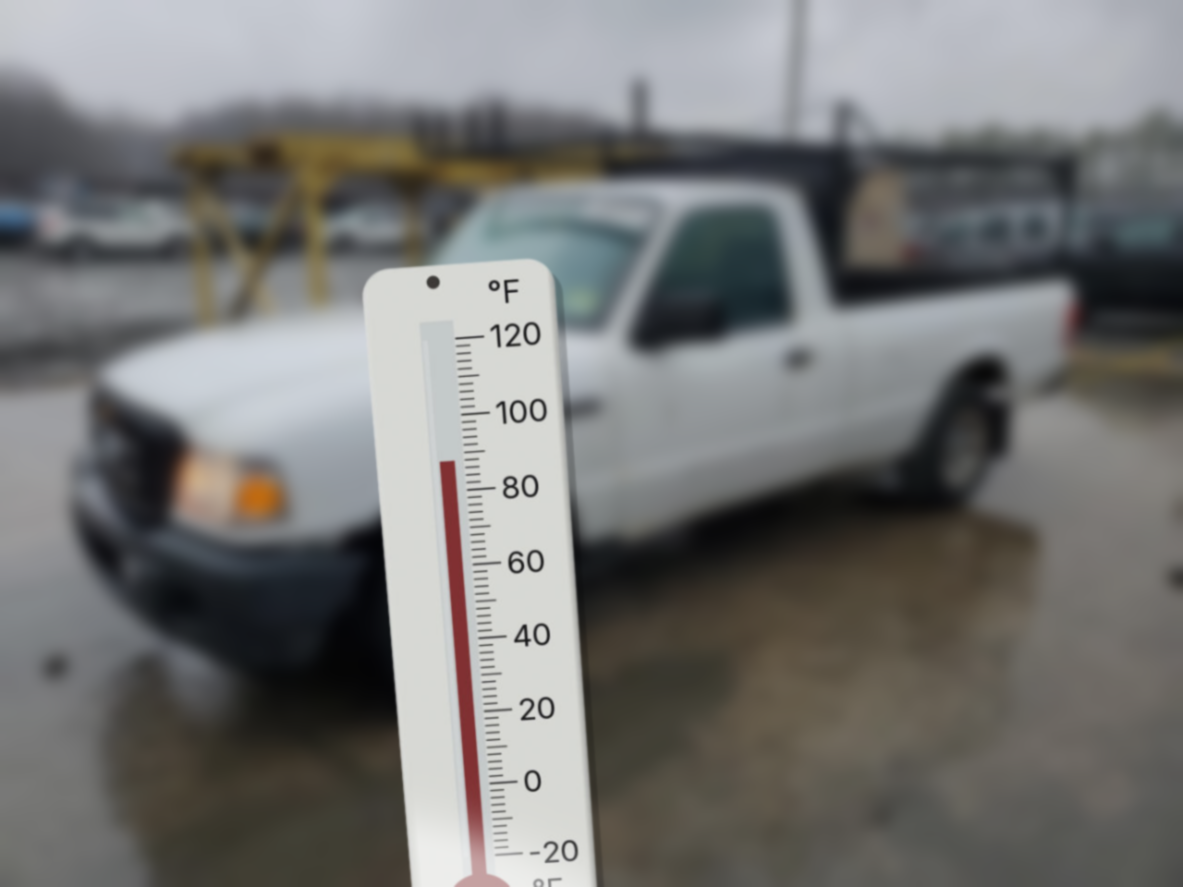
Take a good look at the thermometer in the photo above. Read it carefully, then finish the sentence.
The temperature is 88 °F
